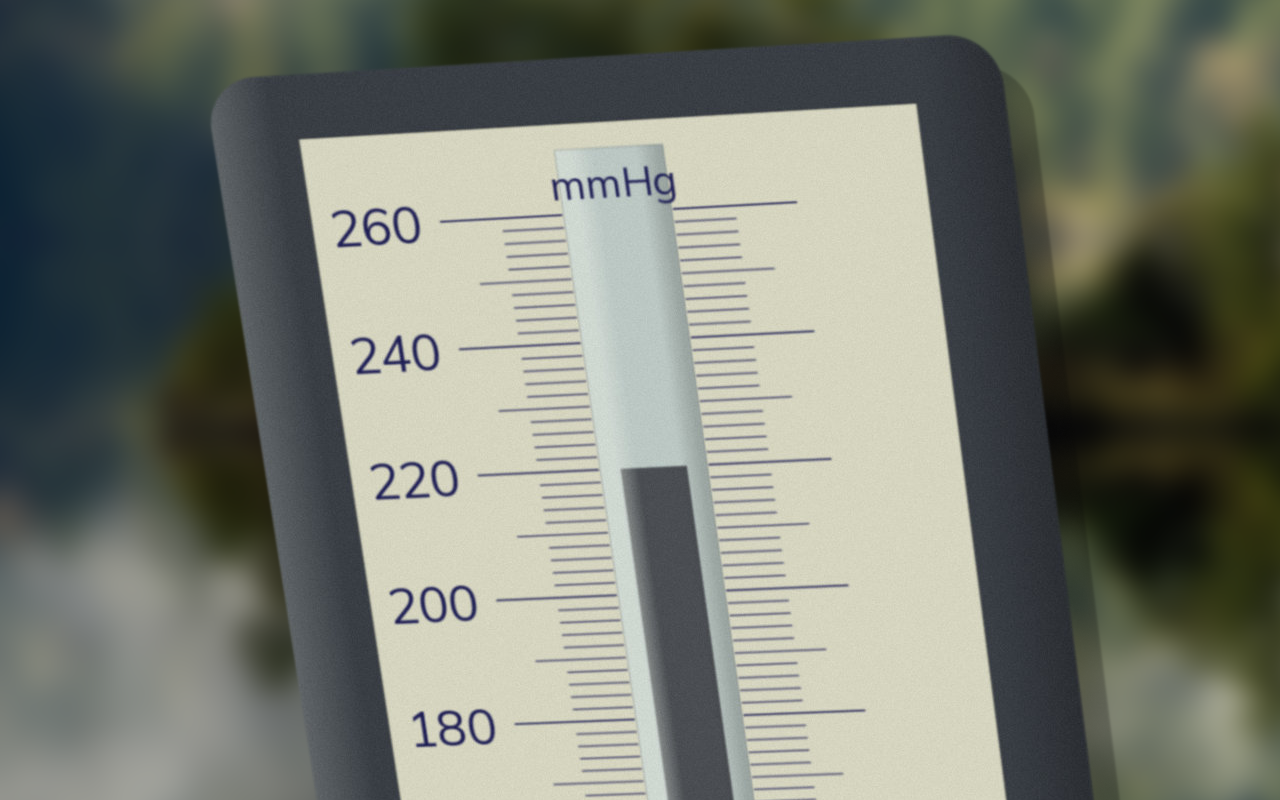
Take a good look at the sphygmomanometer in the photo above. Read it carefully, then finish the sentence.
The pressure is 220 mmHg
